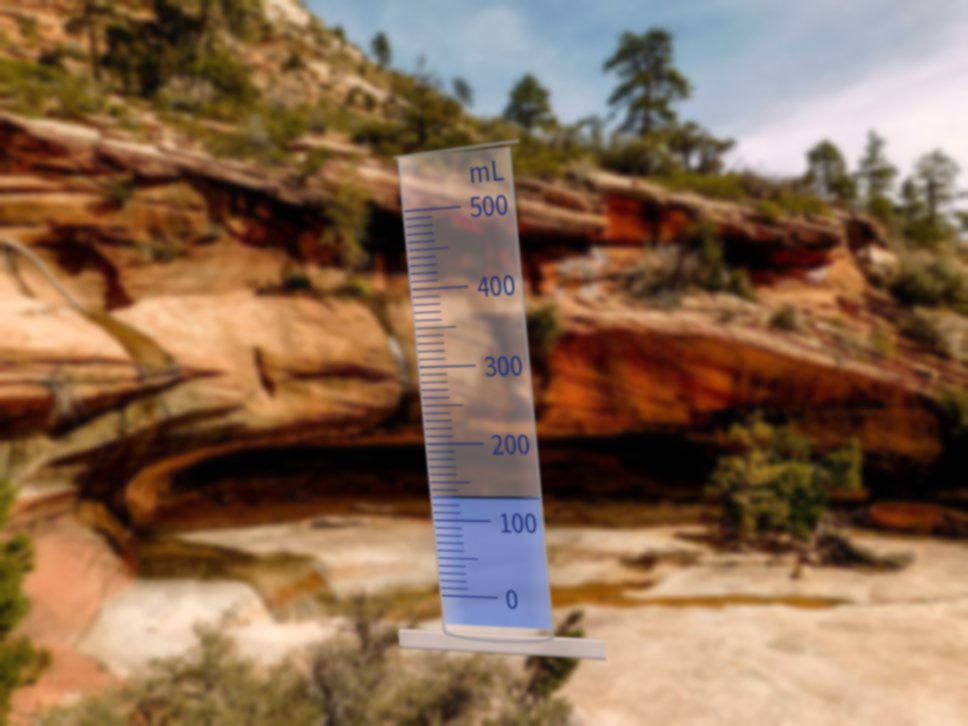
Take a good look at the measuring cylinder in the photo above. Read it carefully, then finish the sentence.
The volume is 130 mL
